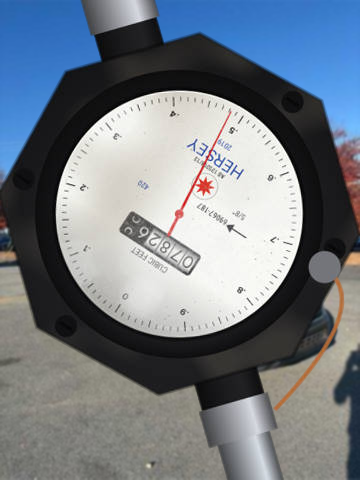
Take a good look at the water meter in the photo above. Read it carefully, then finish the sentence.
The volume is 78268.48 ft³
